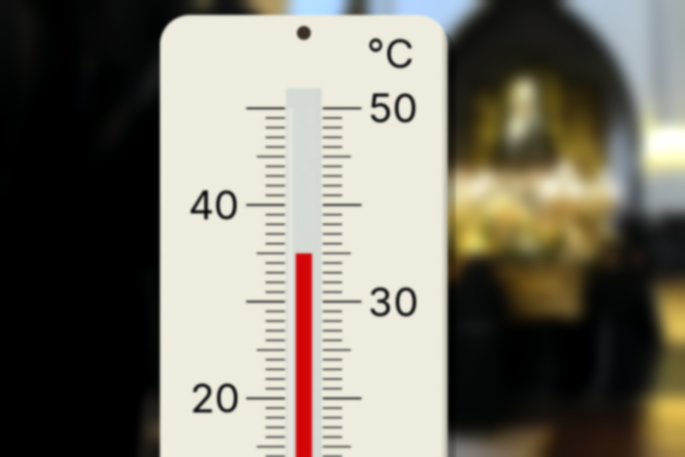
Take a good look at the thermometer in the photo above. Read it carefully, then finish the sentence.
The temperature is 35 °C
